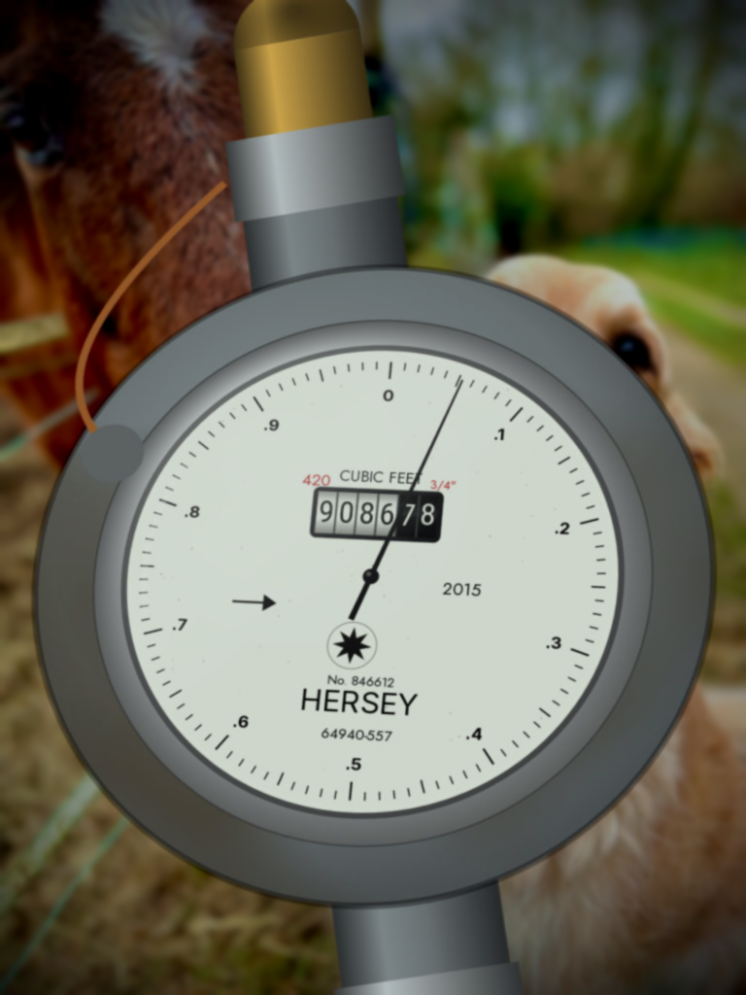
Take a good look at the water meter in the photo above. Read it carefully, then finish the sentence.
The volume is 908678.05 ft³
